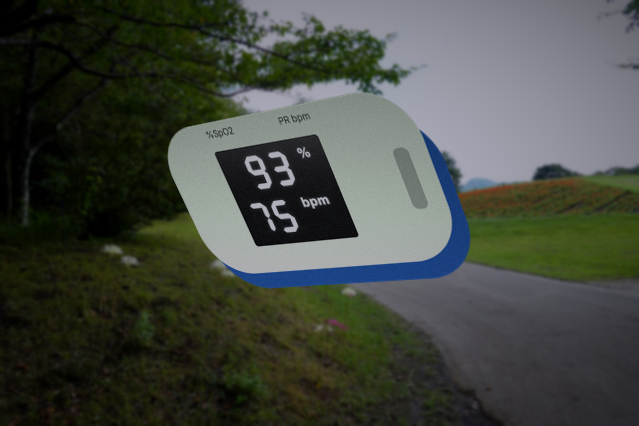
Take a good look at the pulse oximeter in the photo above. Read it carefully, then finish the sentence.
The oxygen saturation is 93 %
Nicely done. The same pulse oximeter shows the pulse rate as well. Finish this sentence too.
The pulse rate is 75 bpm
